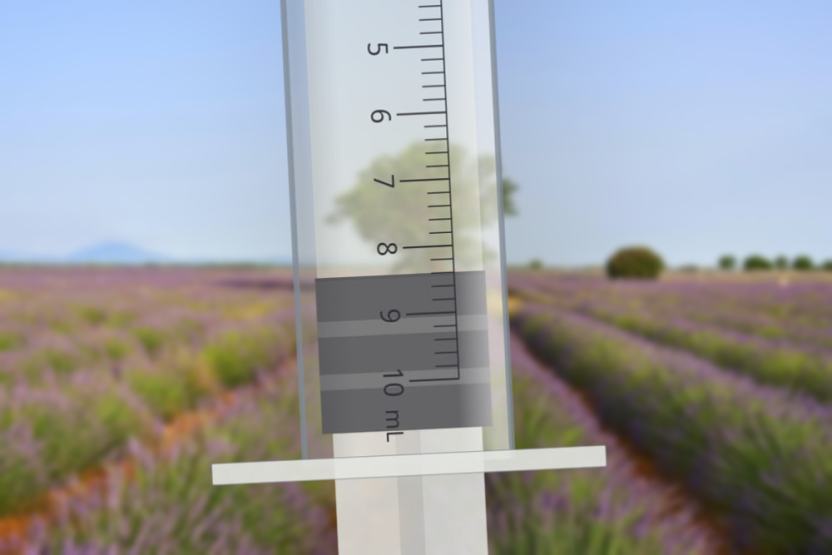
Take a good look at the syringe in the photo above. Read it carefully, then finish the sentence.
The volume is 8.4 mL
